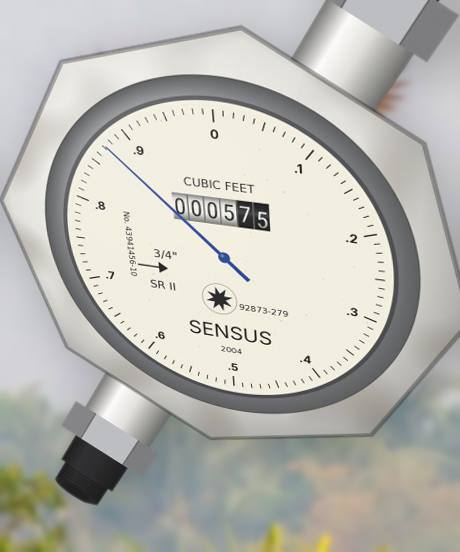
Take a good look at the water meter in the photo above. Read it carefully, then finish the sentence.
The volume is 574.87 ft³
